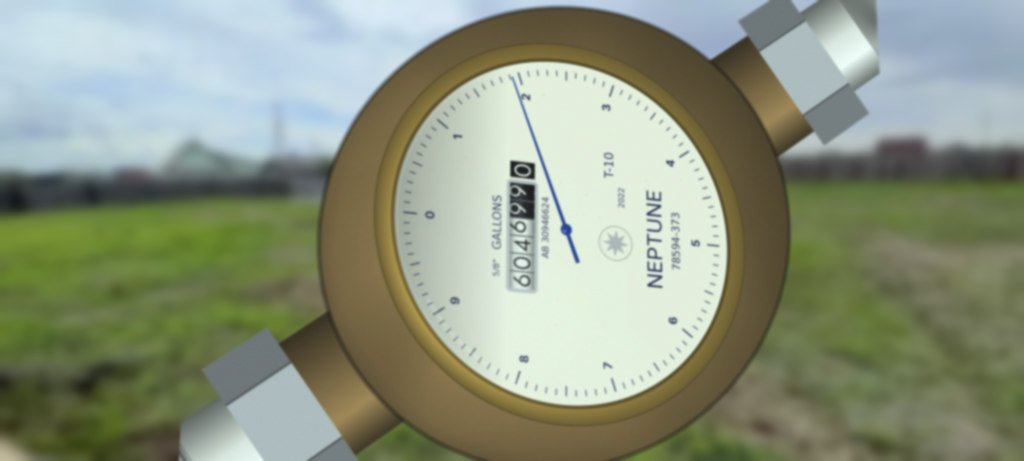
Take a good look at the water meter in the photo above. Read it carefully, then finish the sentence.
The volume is 6046991.9 gal
